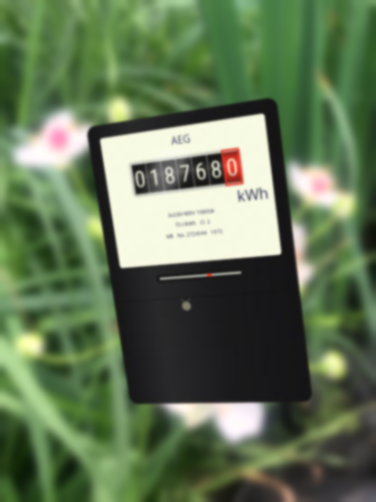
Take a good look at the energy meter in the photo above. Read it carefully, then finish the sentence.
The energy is 18768.0 kWh
